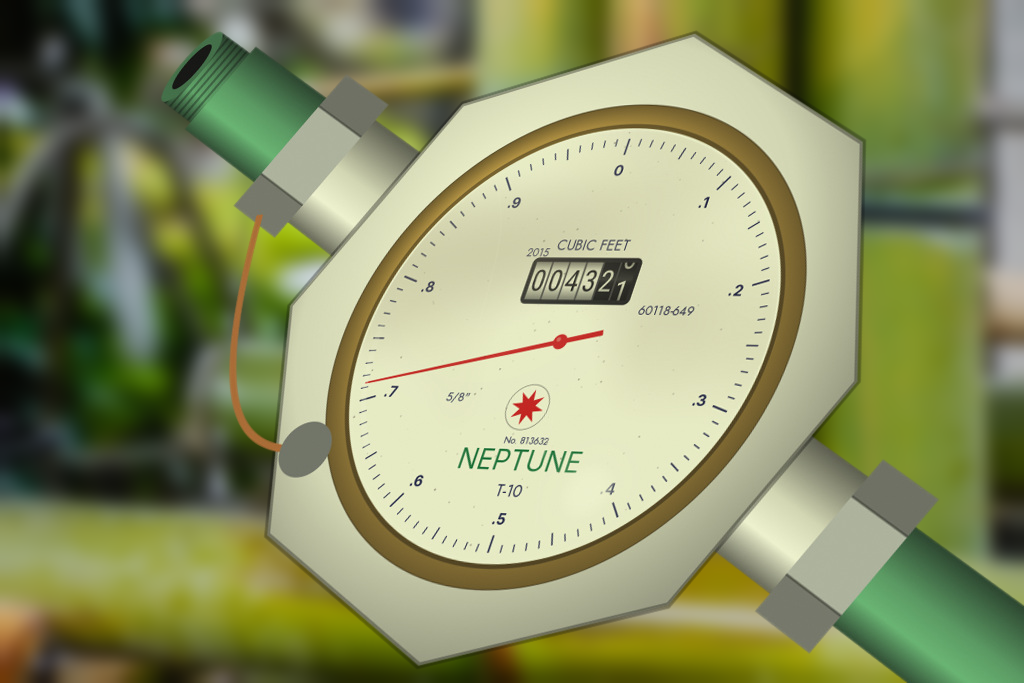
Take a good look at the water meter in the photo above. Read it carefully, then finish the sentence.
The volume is 4320.71 ft³
